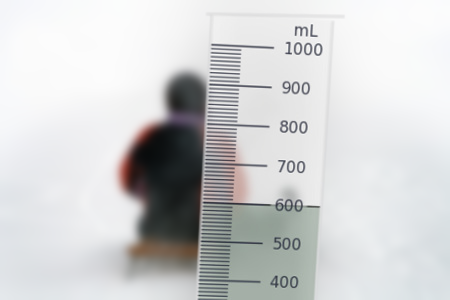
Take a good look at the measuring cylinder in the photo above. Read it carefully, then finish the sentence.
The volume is 600 mL
